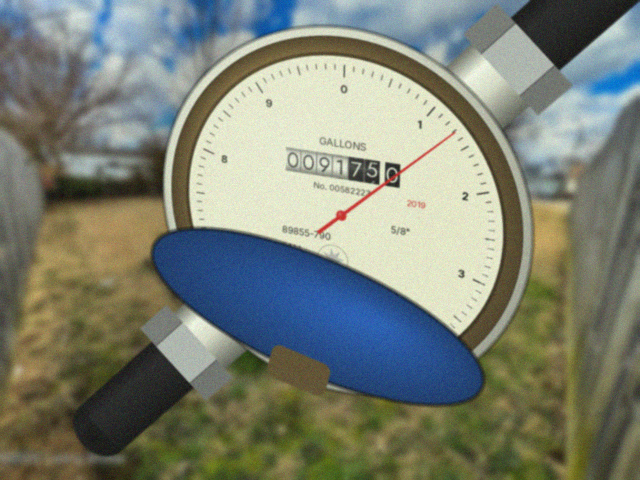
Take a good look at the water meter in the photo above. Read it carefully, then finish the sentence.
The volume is 91751.3 gal
